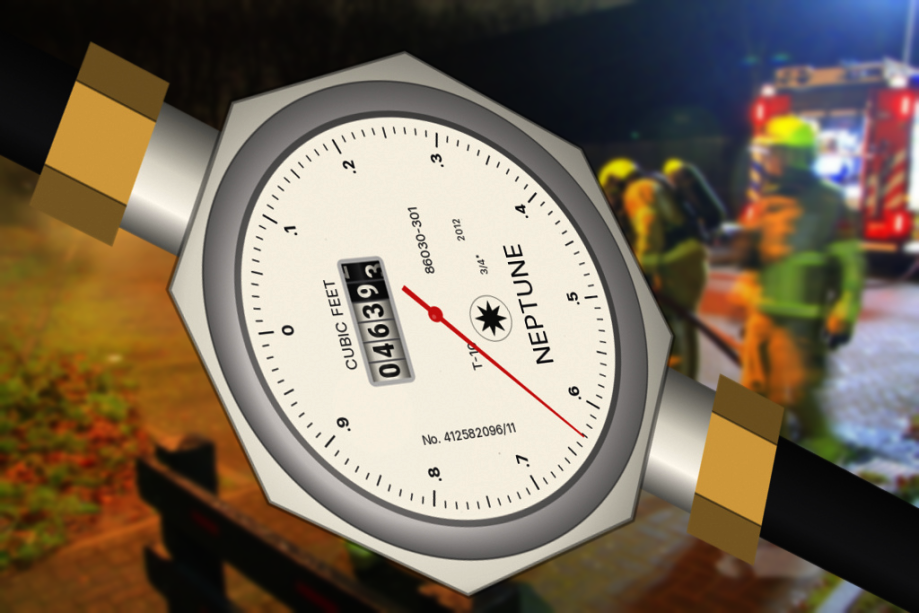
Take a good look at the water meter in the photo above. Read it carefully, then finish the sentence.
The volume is 46392.63 ft³
